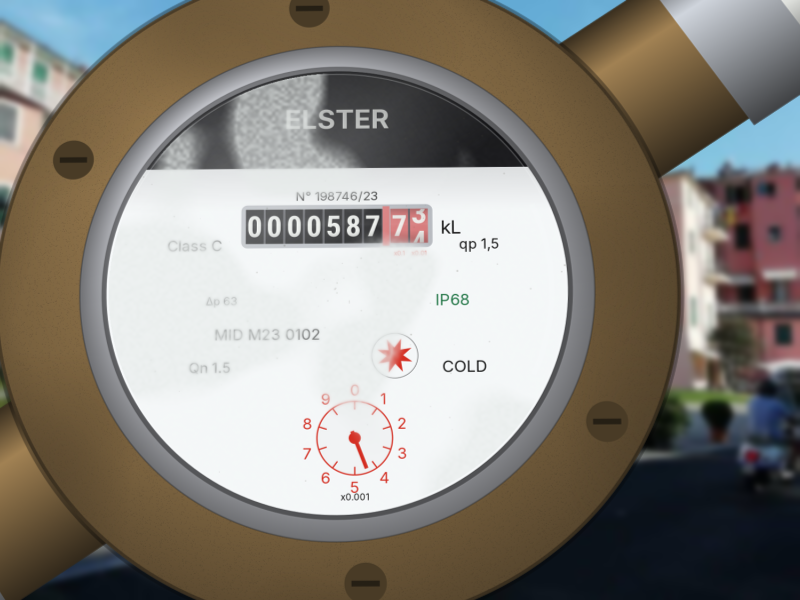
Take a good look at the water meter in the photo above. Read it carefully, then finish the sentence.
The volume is 587.734 kL
